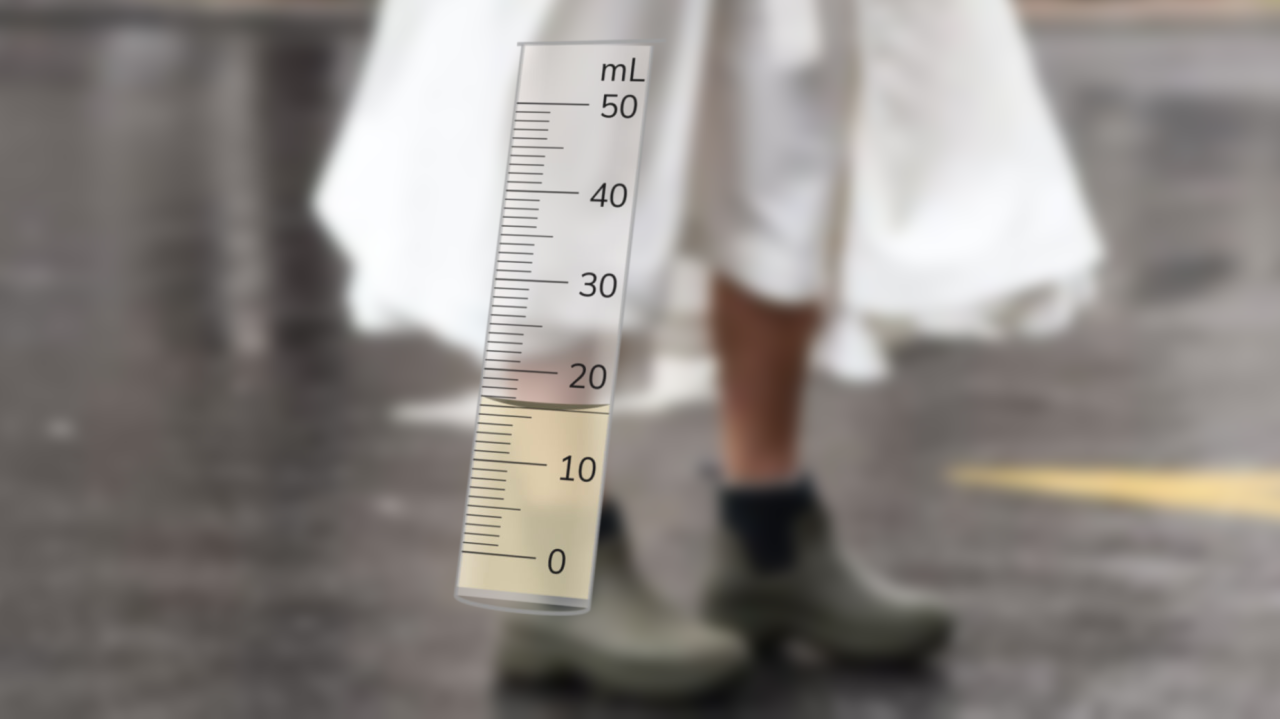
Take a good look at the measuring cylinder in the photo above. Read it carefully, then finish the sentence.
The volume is 16 mL
